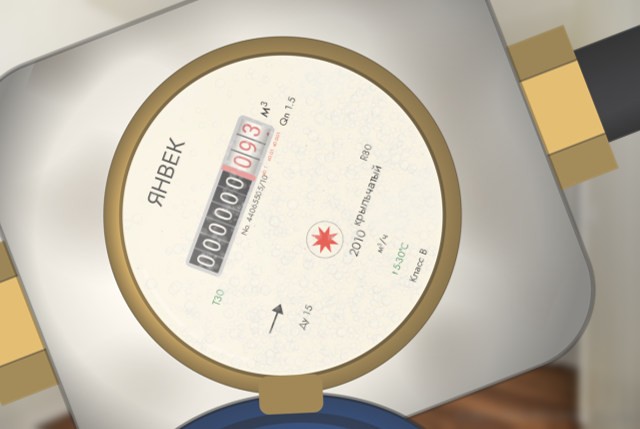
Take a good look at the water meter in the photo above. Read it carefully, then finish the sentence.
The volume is 0.093 m³
